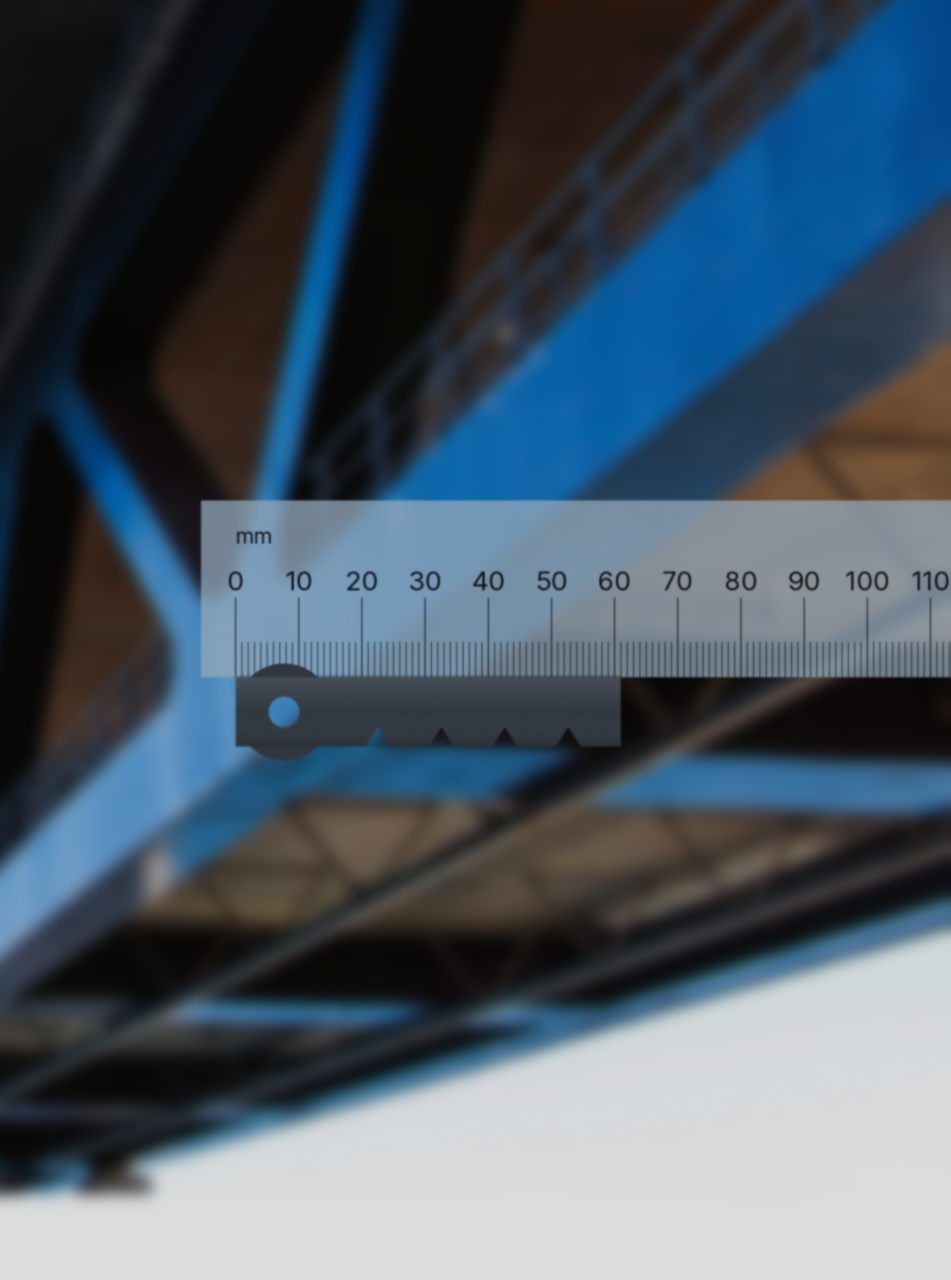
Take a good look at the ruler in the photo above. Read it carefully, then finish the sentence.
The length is 61 mm
